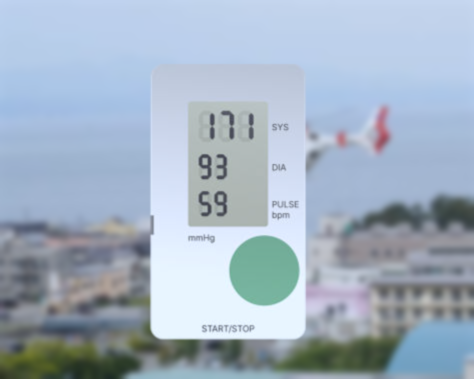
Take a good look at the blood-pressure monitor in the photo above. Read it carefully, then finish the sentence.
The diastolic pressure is 93 mmHg
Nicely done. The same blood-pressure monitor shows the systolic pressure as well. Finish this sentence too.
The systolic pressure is 171 mmHg
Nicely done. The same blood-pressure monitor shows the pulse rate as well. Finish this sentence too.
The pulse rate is 59 bpm
